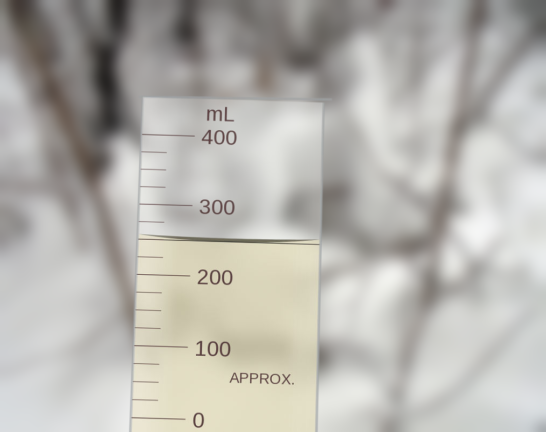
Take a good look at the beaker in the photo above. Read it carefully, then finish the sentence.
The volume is 250 mL
